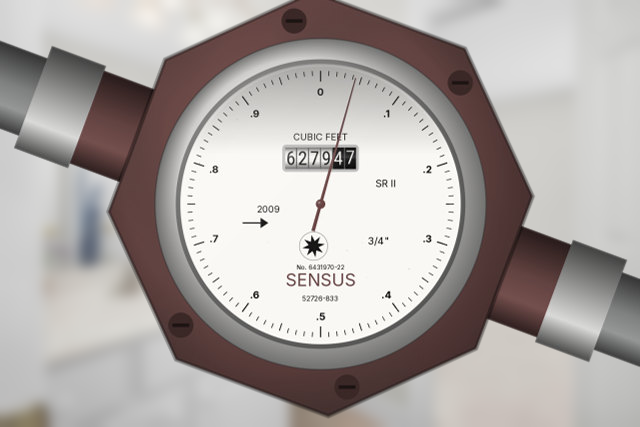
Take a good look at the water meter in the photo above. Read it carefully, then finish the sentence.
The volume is 627947.04 ft³
